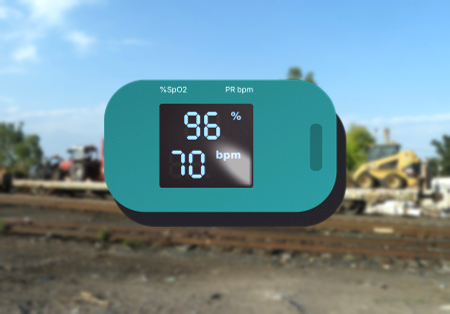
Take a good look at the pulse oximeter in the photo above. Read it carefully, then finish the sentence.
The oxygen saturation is 96 %
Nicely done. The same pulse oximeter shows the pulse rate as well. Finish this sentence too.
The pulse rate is 70 bpm
